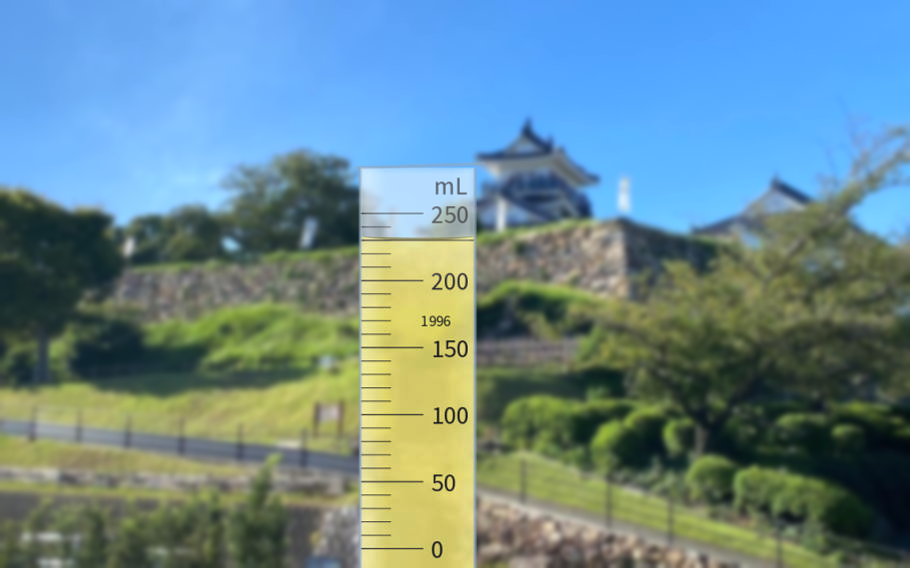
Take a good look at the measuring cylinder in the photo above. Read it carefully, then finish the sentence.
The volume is 230 mL
